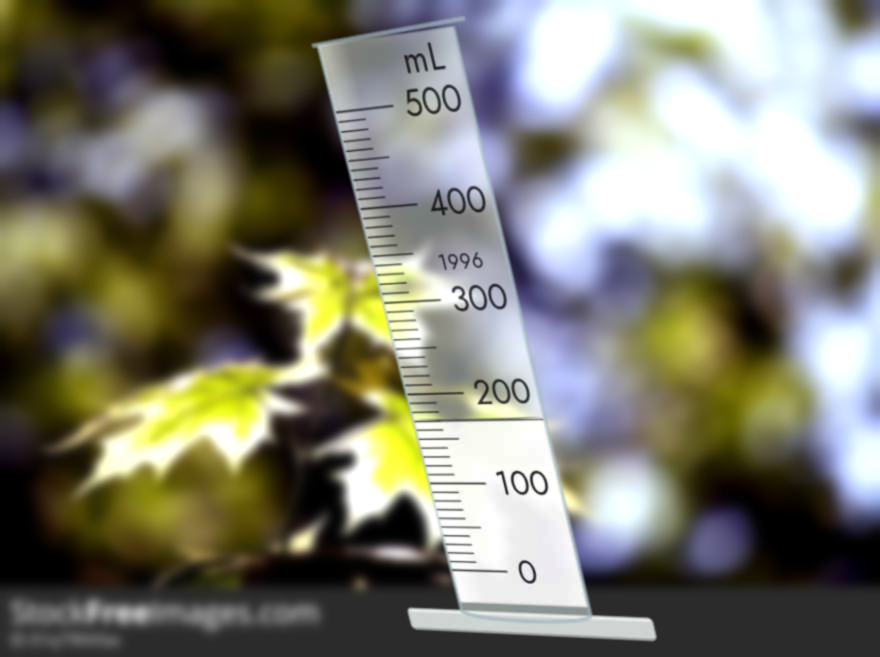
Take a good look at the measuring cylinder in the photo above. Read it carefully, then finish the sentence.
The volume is 170 mL
